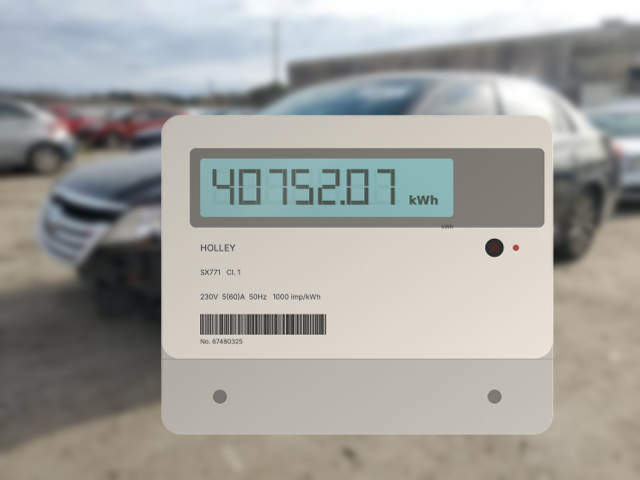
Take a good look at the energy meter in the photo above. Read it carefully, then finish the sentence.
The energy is 40752.07 kWh
